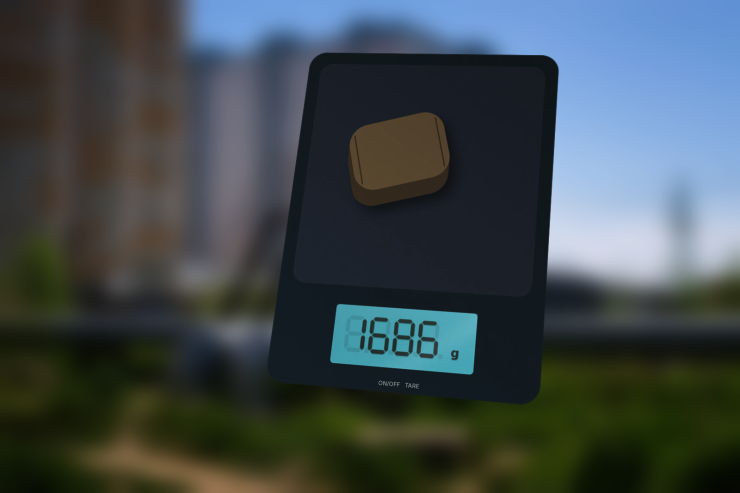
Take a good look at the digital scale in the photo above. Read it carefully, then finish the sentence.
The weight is 1686 g
